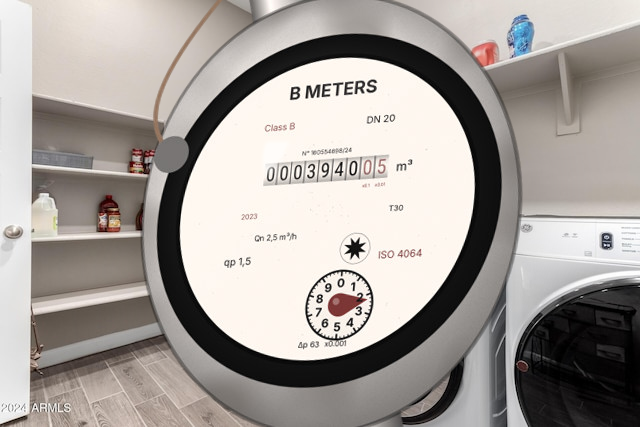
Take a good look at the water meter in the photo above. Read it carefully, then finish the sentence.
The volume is 3940.052 m³
